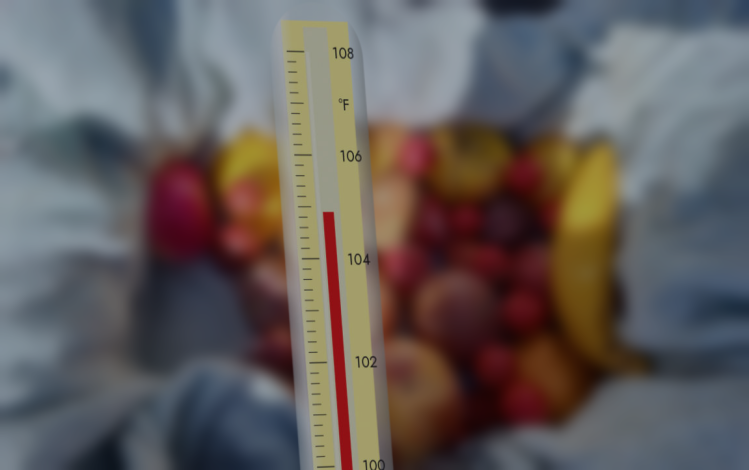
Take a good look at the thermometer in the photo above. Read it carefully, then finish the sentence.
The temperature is 104.9 °F
